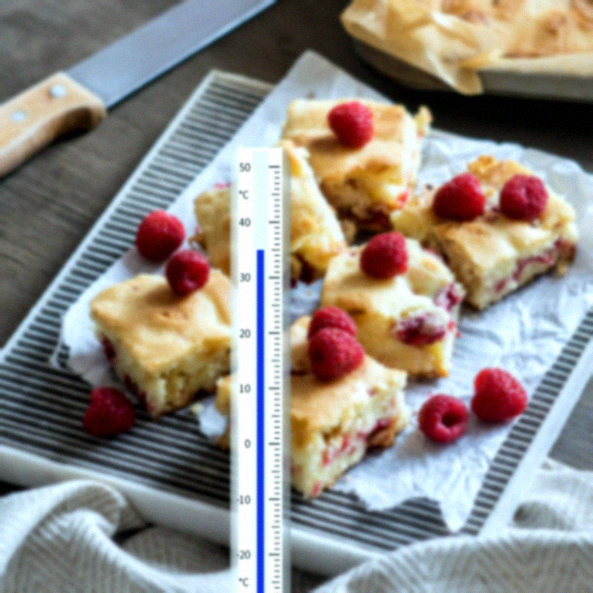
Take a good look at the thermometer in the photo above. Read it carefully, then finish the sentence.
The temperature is 35 °C
